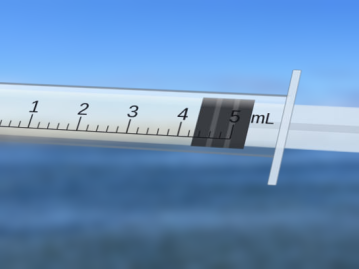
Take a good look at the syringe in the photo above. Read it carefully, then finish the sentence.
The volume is 4.3 mL
